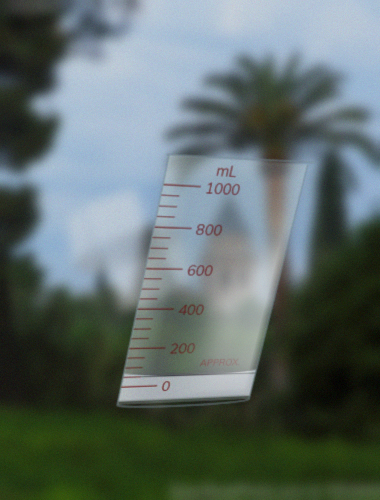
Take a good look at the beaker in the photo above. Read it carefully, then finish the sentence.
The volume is 50 mL
